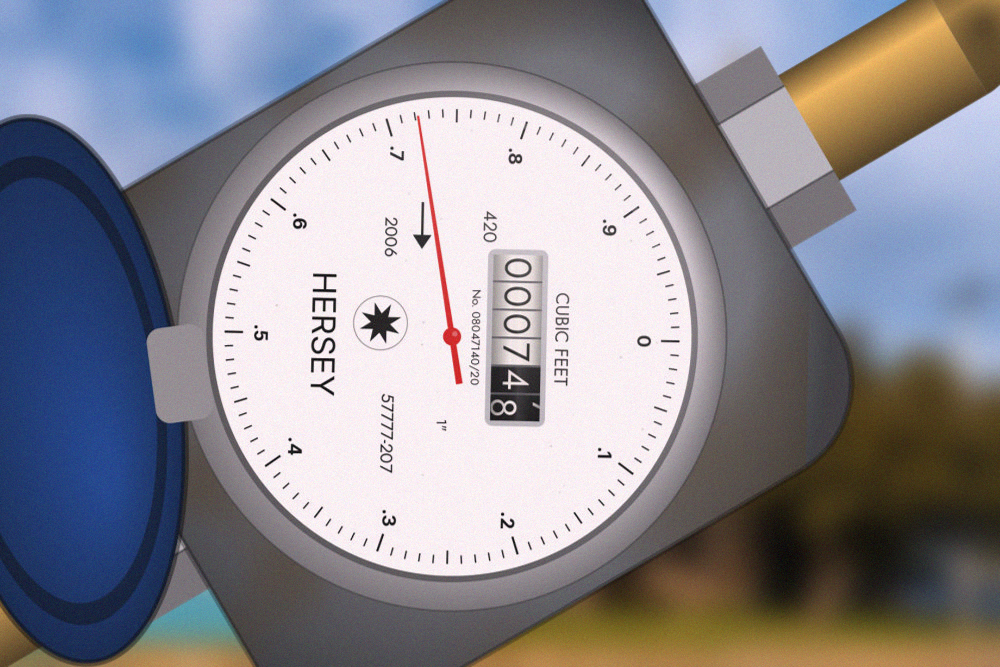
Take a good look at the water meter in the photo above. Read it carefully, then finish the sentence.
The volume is 747.72 ft³
